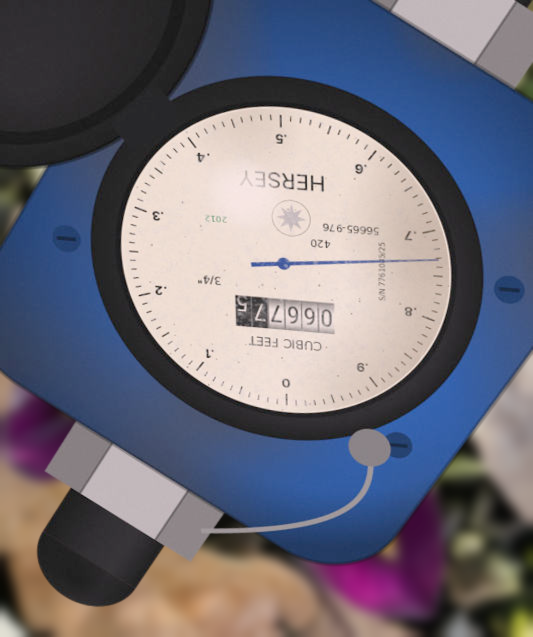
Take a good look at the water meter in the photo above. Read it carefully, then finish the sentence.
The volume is 66774.73 ft³
